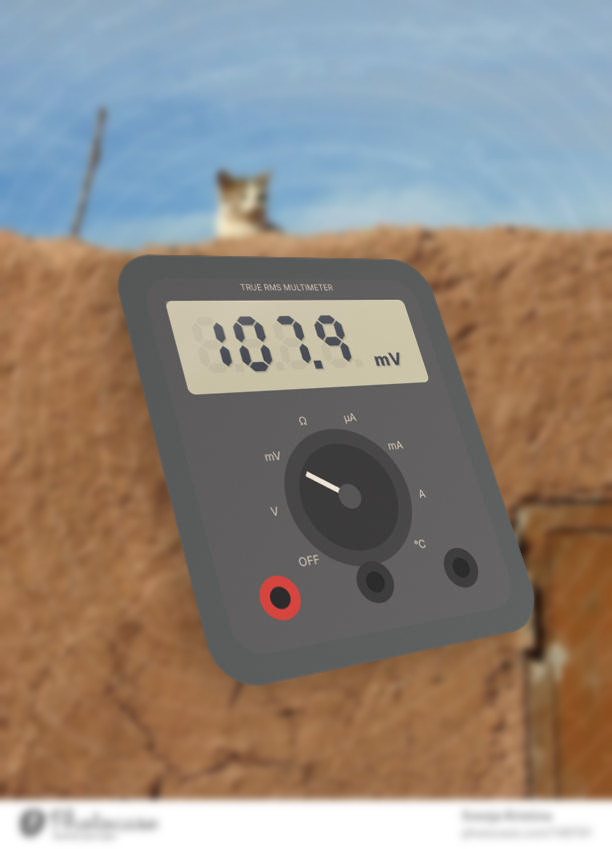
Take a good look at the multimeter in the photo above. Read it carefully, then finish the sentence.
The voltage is 107.9 mV
